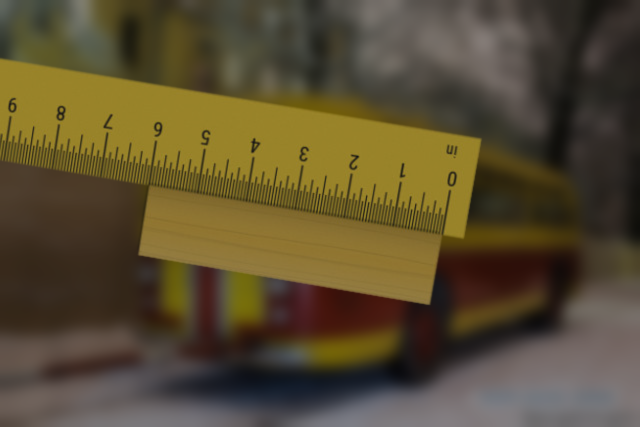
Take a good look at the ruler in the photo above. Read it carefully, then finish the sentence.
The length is 6 in
